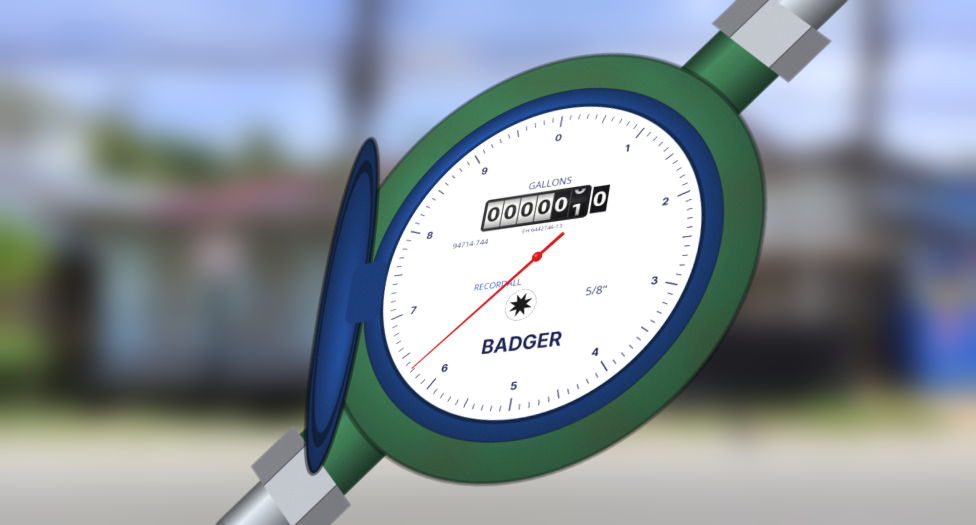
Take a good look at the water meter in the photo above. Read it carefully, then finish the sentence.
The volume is 6.3 gal
